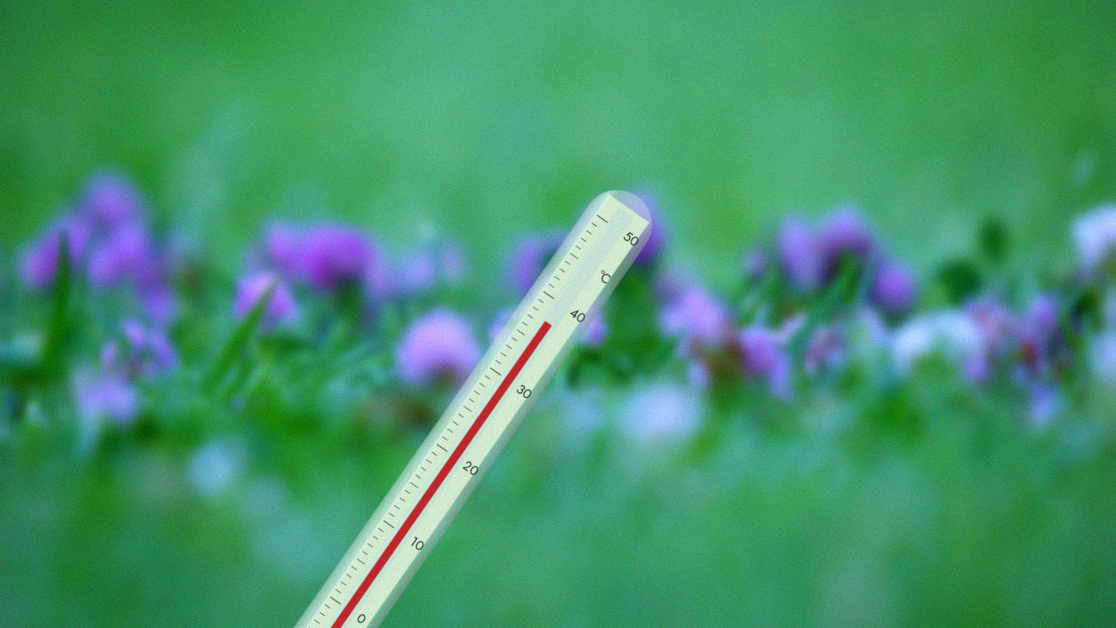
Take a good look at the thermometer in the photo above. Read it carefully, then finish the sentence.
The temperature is 37.5 °C
